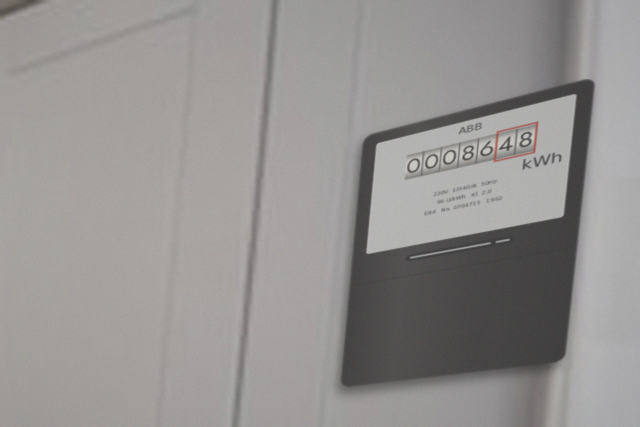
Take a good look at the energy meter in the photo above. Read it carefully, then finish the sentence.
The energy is 86.48 kWh
